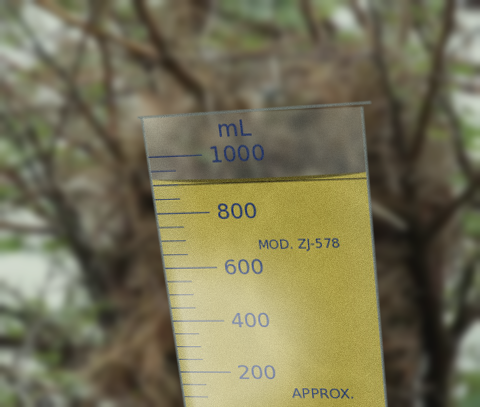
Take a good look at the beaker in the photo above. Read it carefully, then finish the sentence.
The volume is 900 mL
